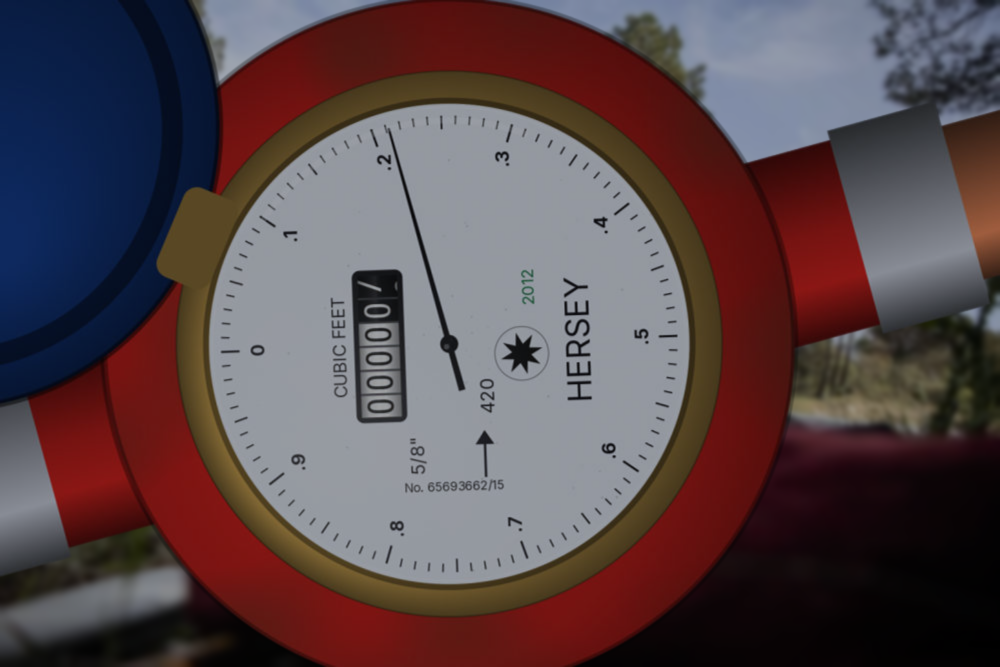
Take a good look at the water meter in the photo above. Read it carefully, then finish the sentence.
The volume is 7.21 ft³
